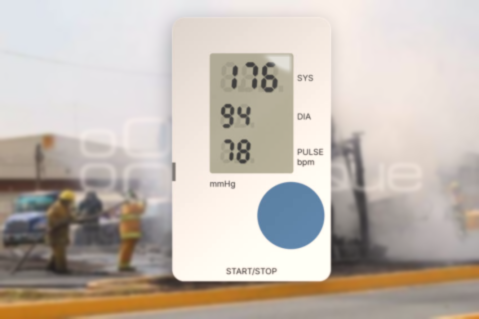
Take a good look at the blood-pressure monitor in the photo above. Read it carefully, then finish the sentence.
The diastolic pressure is 94 mmHg
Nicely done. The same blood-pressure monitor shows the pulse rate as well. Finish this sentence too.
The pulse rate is 78 bpm
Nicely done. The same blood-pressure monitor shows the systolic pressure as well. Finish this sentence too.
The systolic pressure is 176 mmHg
